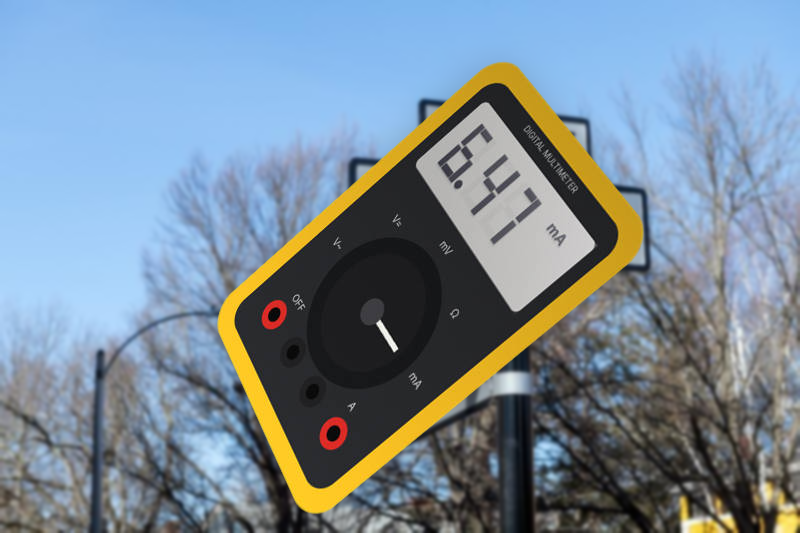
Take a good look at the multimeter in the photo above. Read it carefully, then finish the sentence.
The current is 6.47 mA
